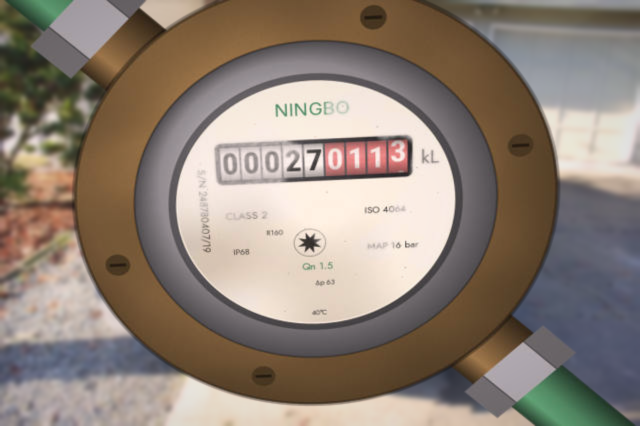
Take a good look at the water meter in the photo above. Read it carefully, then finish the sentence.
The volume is 27.0113 kL
